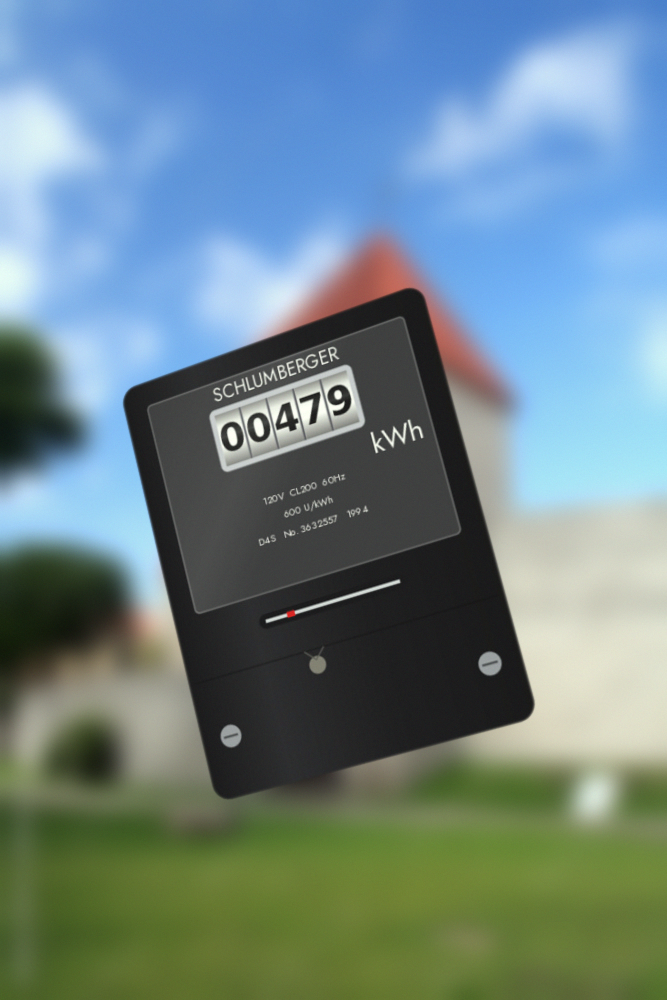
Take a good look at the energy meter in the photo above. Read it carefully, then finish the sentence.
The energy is 479 kWh
